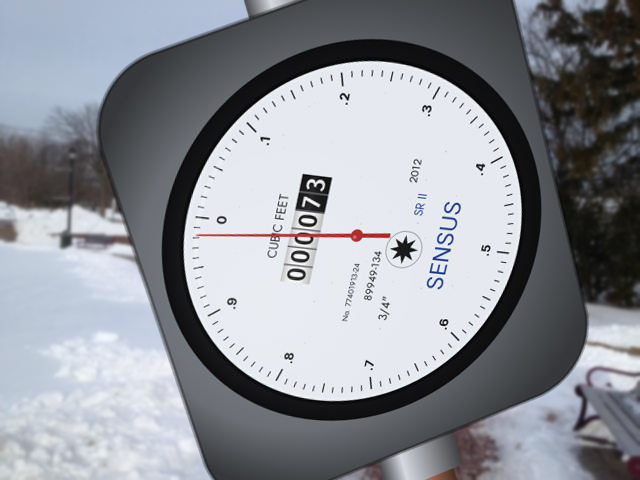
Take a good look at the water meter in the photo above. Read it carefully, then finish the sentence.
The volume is 72.98 ft³
